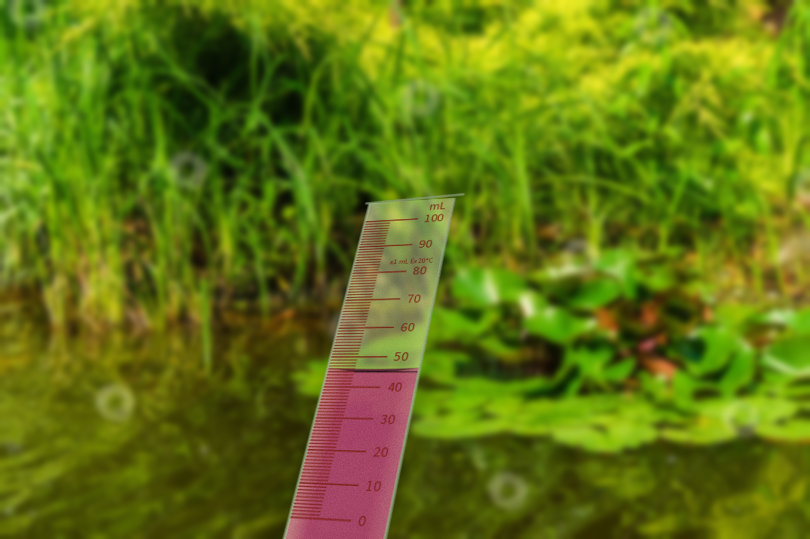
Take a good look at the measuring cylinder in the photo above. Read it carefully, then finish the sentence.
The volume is 45 mL
